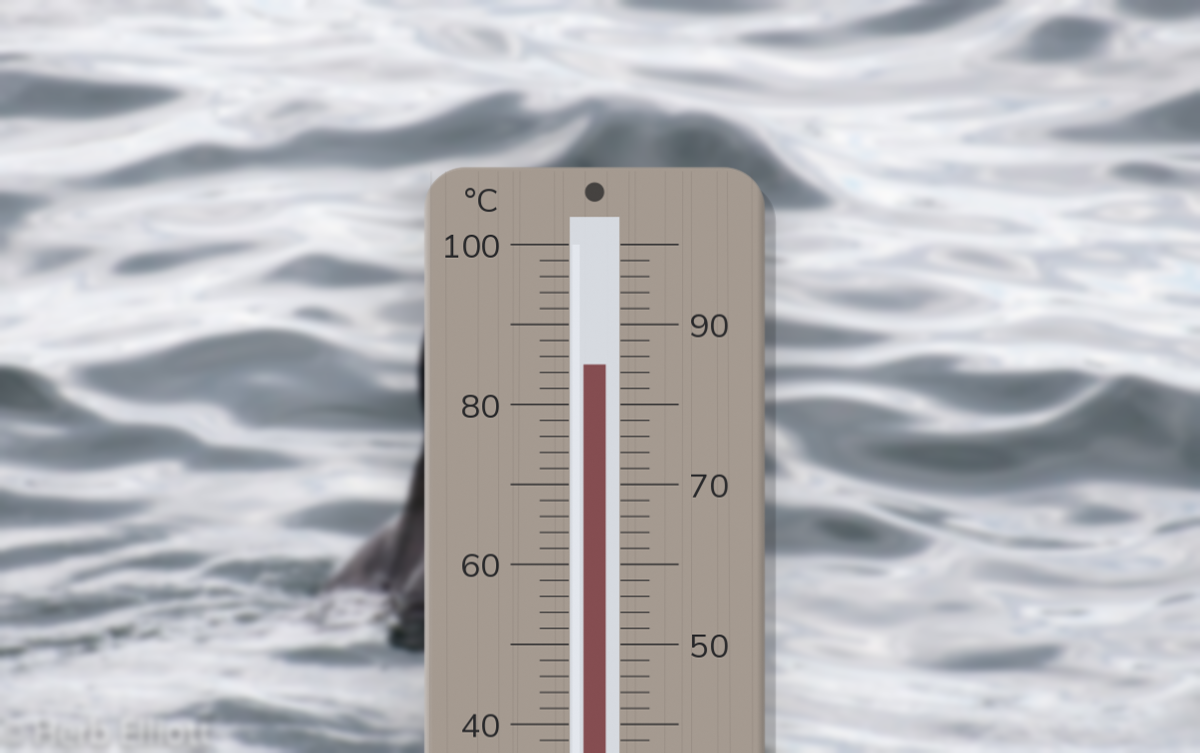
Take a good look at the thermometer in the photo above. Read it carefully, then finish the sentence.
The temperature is 85 °C
